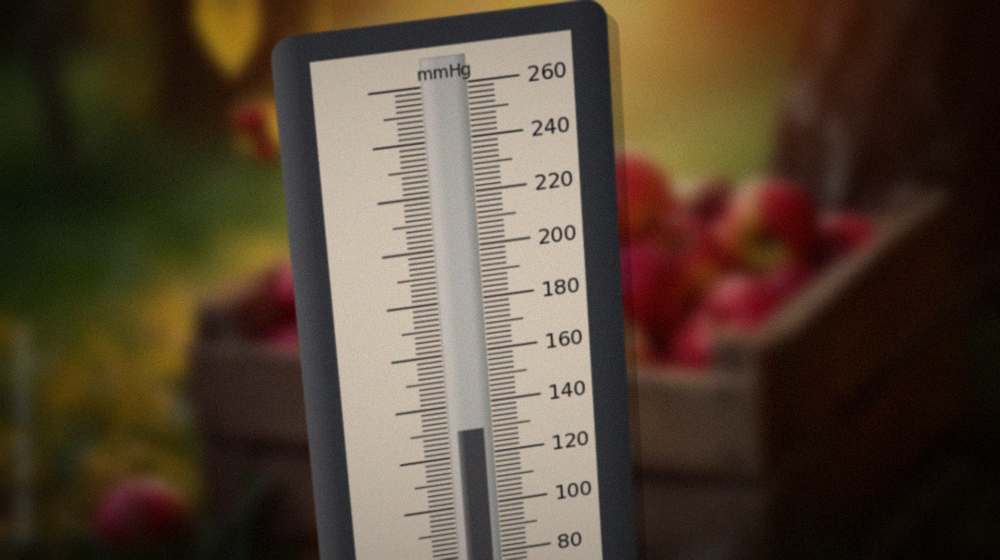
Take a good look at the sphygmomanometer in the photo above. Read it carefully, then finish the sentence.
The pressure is 130 mmHg
